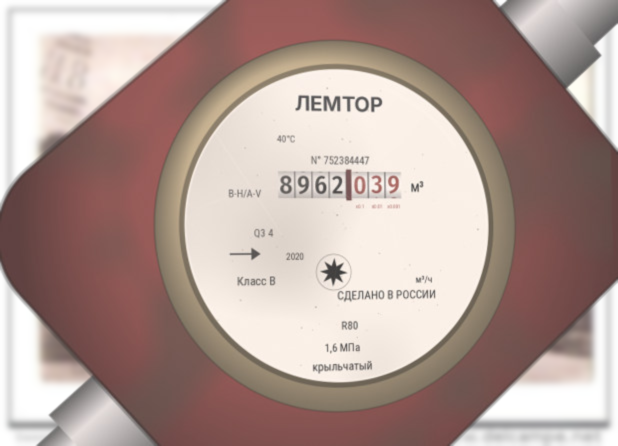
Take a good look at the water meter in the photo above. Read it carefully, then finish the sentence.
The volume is 8962.039 m³
